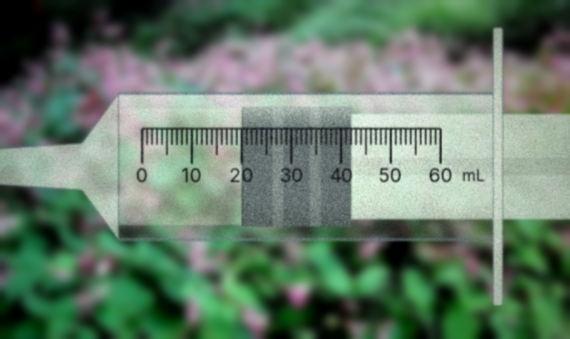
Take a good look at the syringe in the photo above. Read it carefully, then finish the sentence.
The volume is 20 mL
